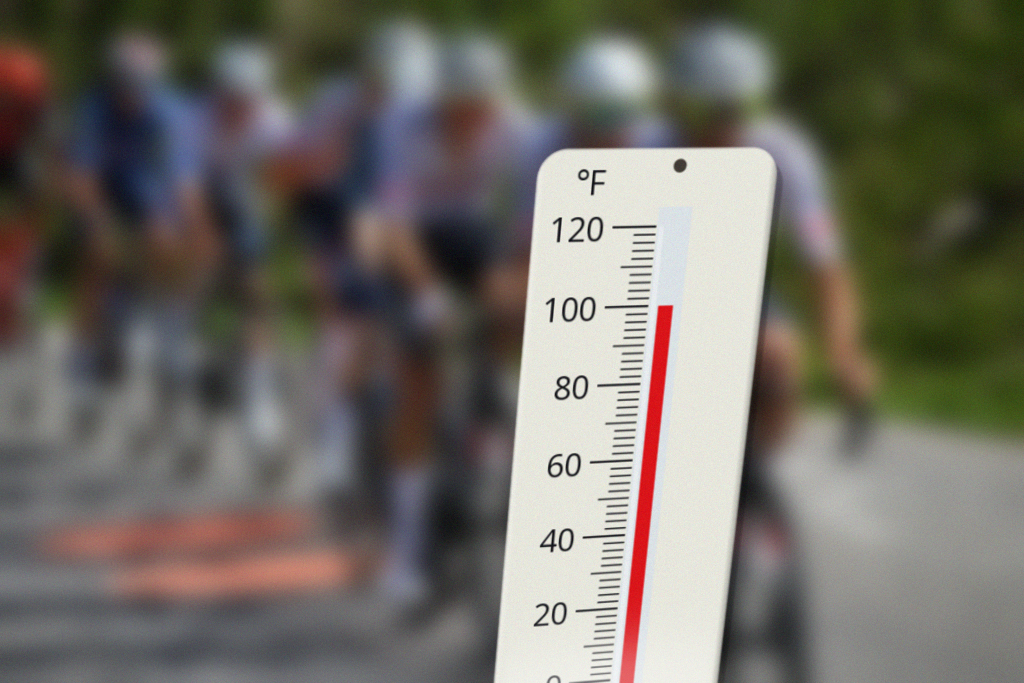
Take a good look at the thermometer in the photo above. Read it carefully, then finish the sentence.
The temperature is 100 °F
